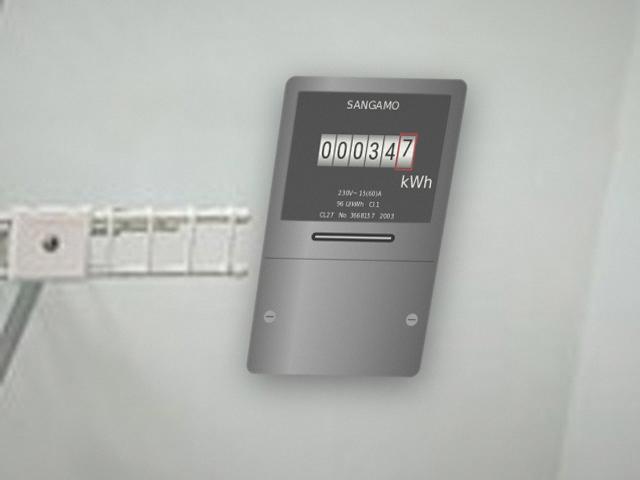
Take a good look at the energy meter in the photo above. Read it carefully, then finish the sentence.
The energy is 34.7 kWh
